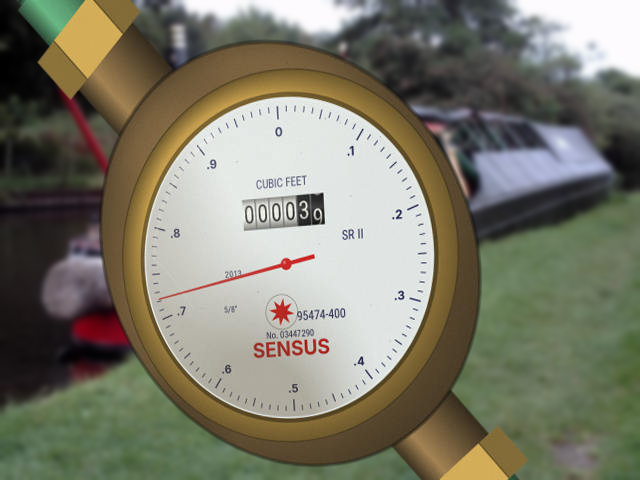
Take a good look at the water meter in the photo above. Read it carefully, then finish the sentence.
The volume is 38.72 ft³
